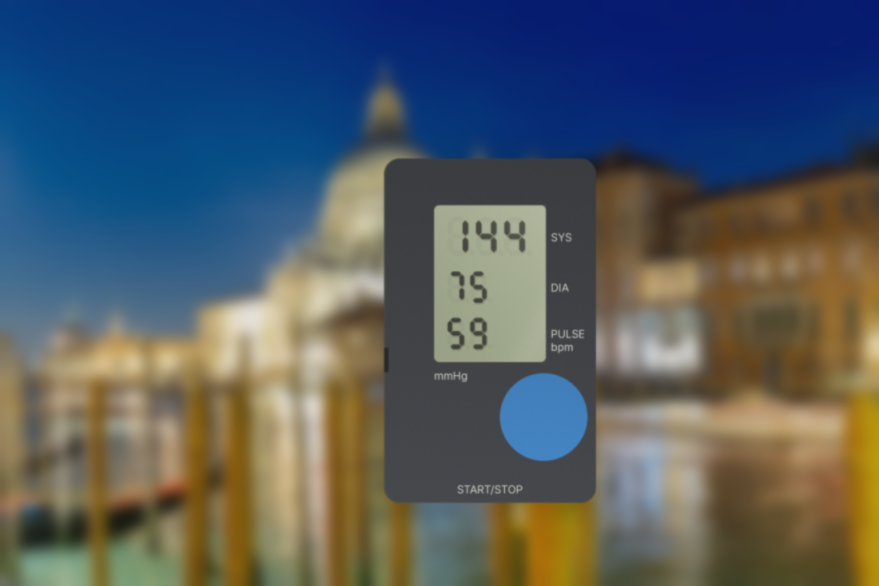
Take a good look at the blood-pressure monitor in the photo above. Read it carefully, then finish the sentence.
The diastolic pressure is 75 mmHg
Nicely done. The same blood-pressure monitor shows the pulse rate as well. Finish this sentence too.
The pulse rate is 59 bpm
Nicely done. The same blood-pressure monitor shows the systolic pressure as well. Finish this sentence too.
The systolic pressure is 144 mmHg
